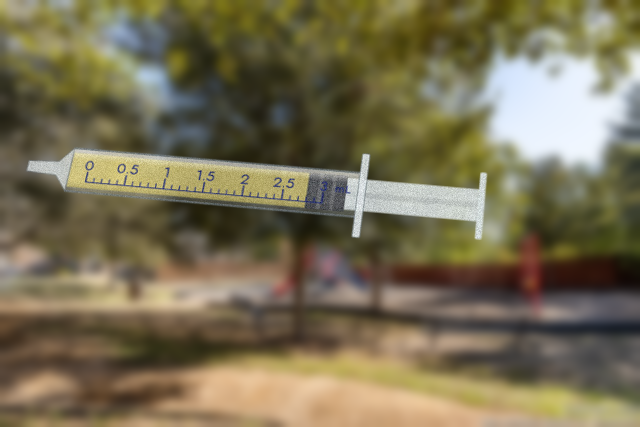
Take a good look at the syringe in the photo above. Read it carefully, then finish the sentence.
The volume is 2.8 mL
